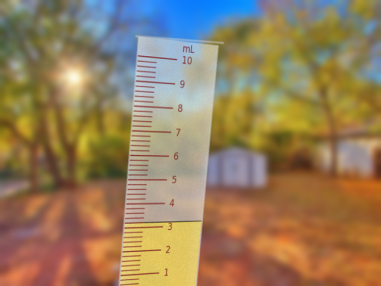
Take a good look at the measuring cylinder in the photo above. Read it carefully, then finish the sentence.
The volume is 3.2 mL
